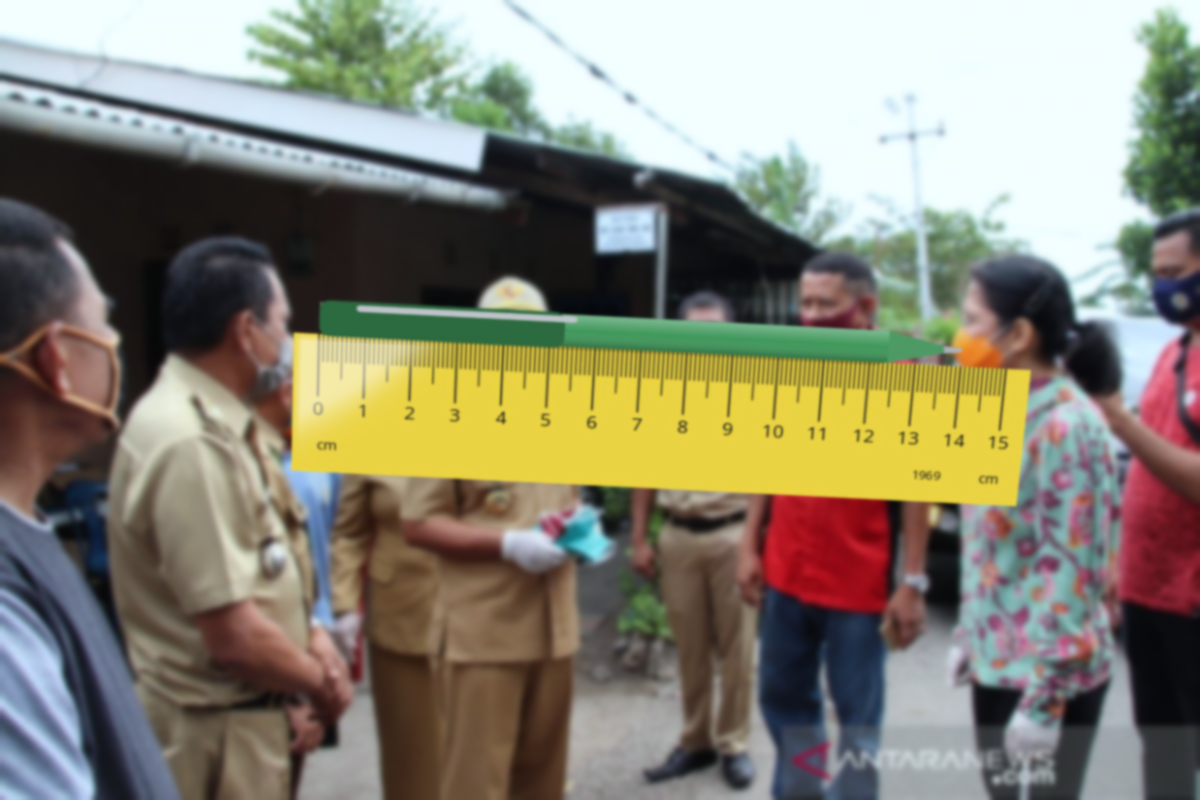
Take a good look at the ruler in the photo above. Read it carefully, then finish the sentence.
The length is 14 cm
